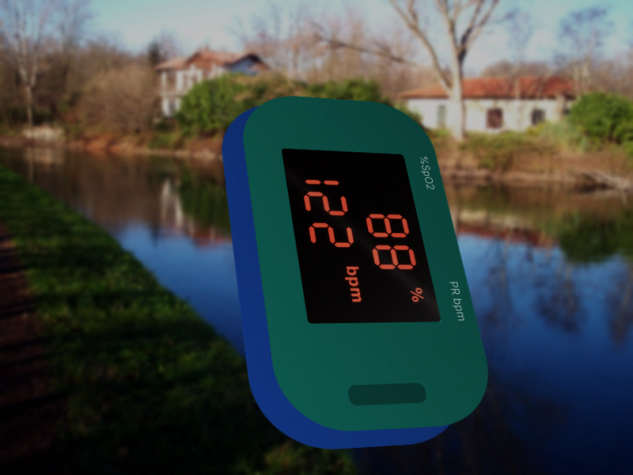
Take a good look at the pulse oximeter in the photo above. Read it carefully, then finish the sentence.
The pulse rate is 122 bpm
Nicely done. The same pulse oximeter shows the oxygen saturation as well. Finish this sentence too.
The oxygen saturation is 88 %
